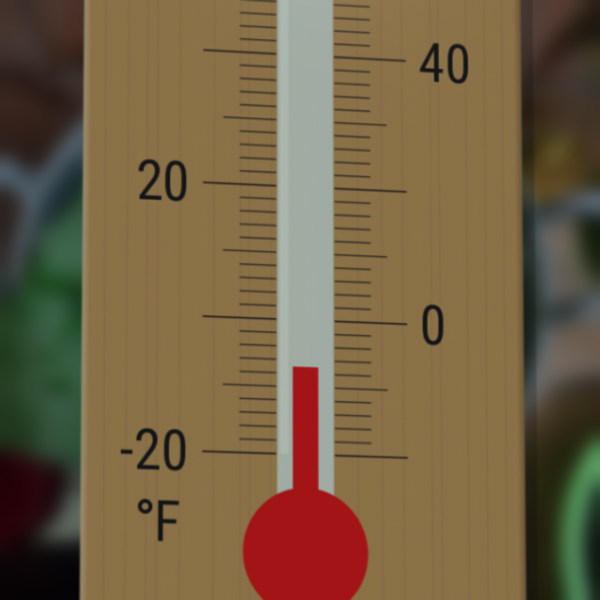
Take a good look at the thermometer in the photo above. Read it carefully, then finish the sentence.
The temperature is -7 °F
